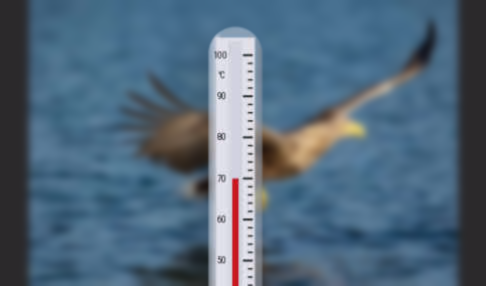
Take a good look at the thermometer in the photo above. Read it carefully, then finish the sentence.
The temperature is 70 °C
